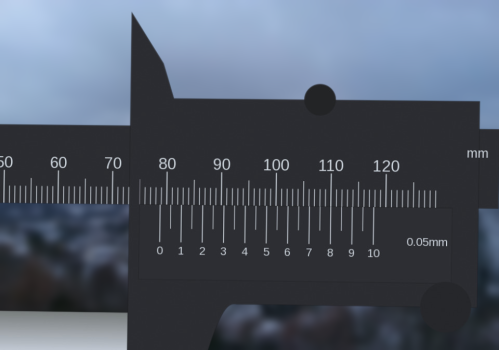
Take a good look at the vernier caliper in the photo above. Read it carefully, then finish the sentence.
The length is 78.8 mm
